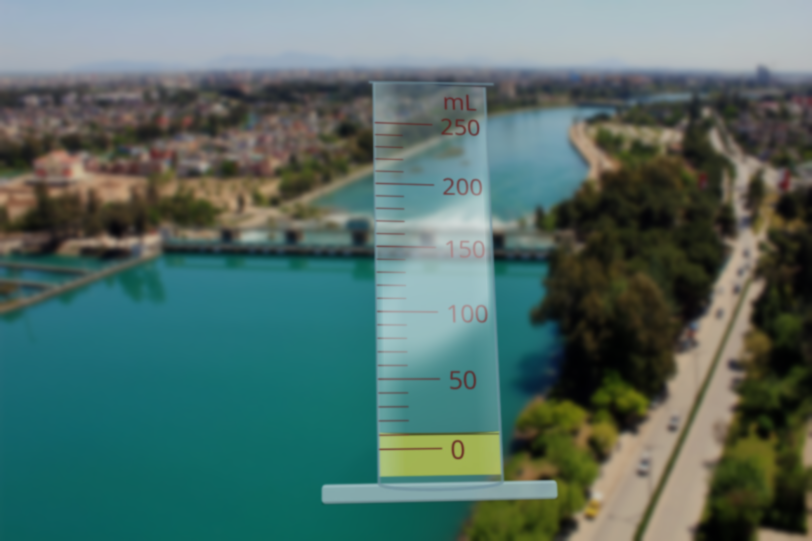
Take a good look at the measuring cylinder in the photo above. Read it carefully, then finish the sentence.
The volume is 10 mL
